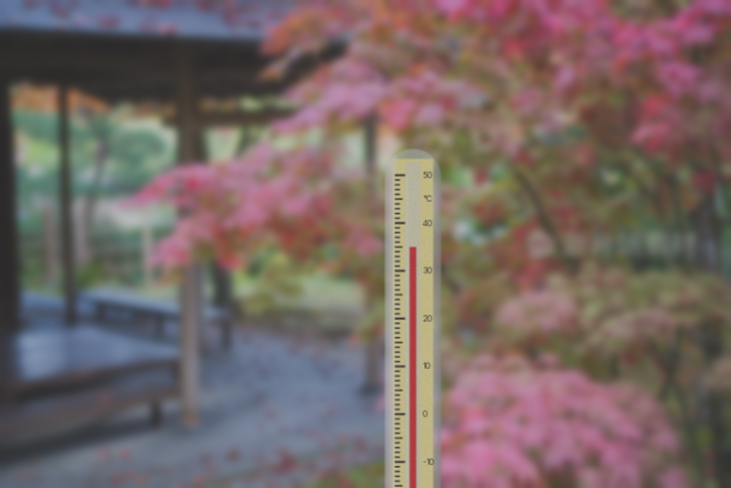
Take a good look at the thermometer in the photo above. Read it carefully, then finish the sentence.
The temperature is 35 °C
